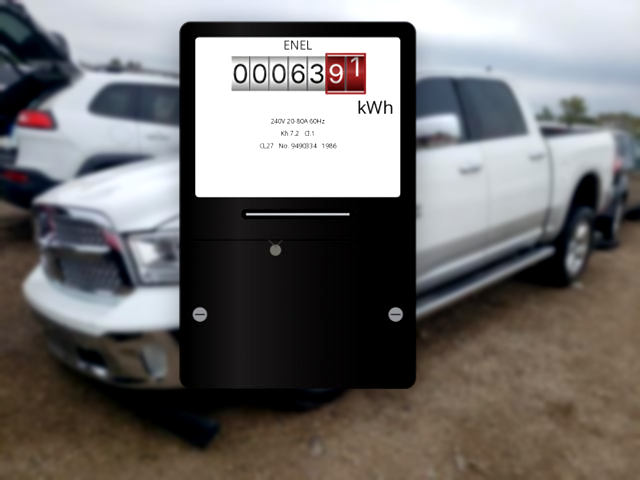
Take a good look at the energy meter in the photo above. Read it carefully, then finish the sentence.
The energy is 63.91 kWh
